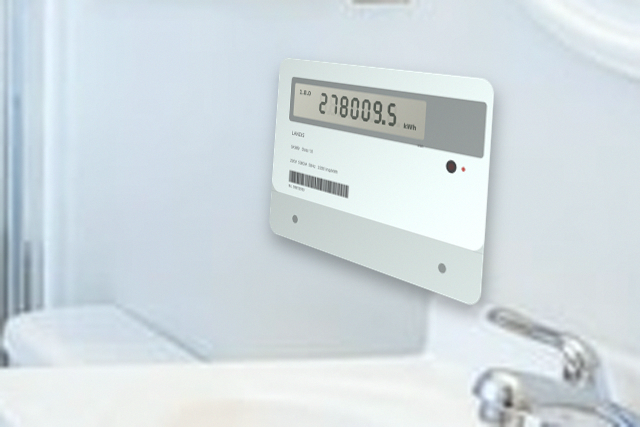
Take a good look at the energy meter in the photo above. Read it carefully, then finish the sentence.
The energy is 278009.5 kWh
